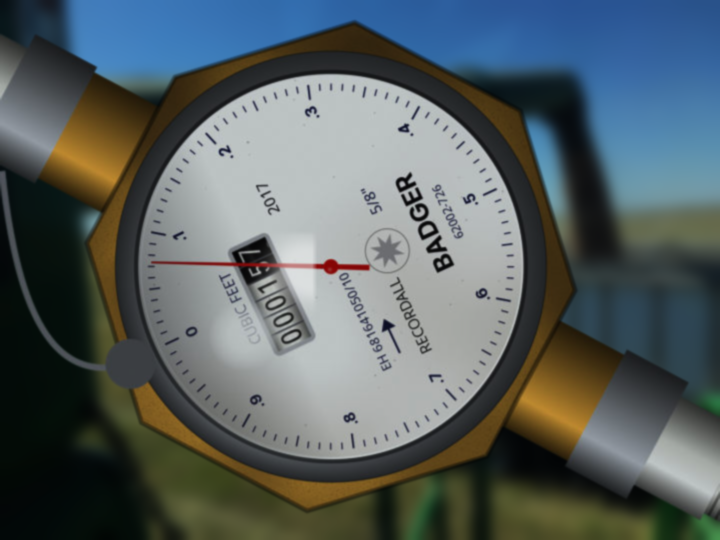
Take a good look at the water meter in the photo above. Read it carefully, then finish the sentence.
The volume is 157.07 ft³
